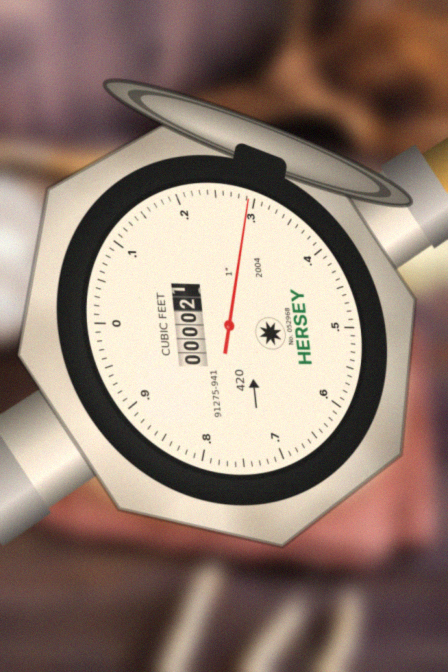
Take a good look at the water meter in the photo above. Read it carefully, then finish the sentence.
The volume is 21.29 ft³
